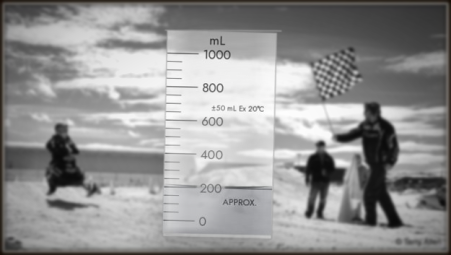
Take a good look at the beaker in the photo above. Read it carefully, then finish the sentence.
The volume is 200 mL
